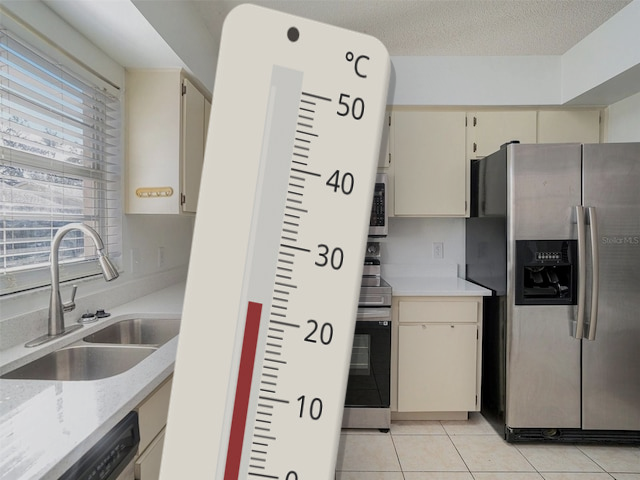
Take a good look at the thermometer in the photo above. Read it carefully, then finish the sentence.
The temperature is 22 °C
